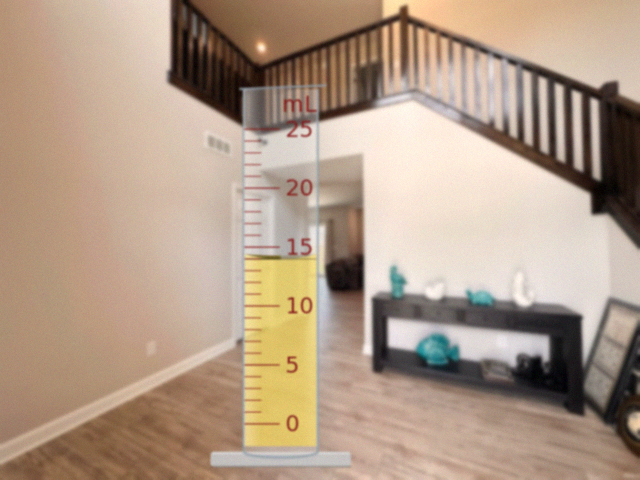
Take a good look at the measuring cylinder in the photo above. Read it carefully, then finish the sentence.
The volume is 14 mL
